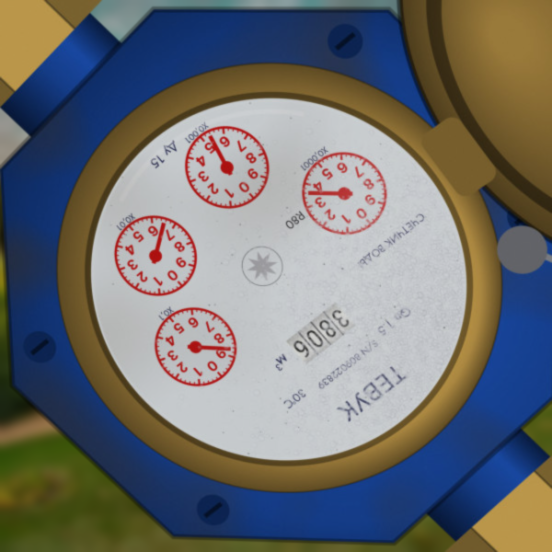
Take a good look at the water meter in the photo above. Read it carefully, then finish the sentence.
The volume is 3806.8653 m³
